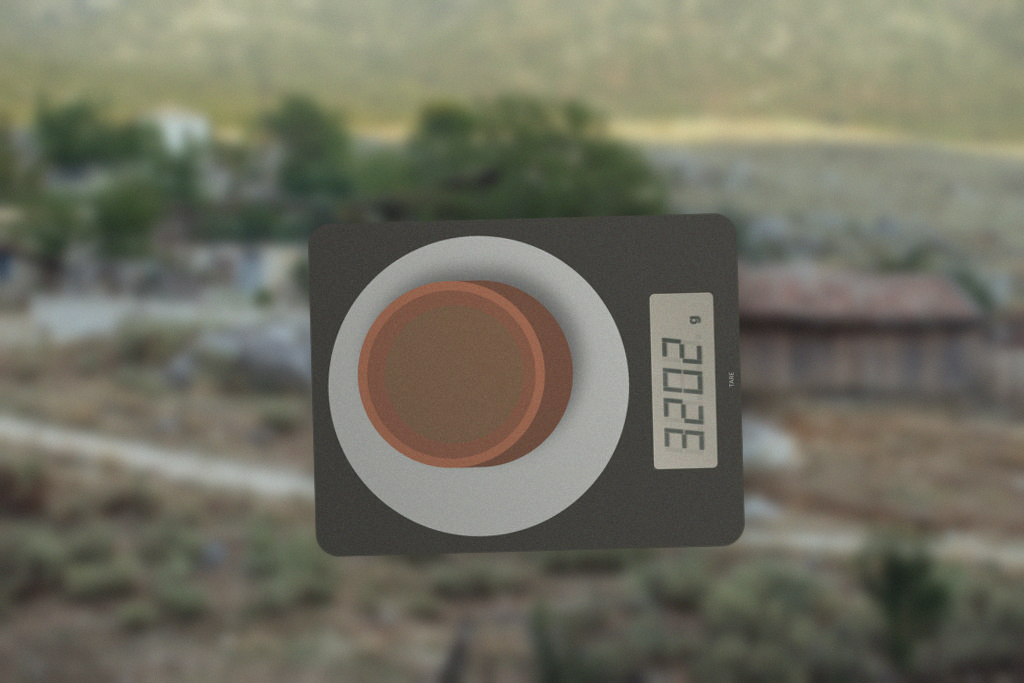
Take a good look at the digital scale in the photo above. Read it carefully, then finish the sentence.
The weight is 3202 g
